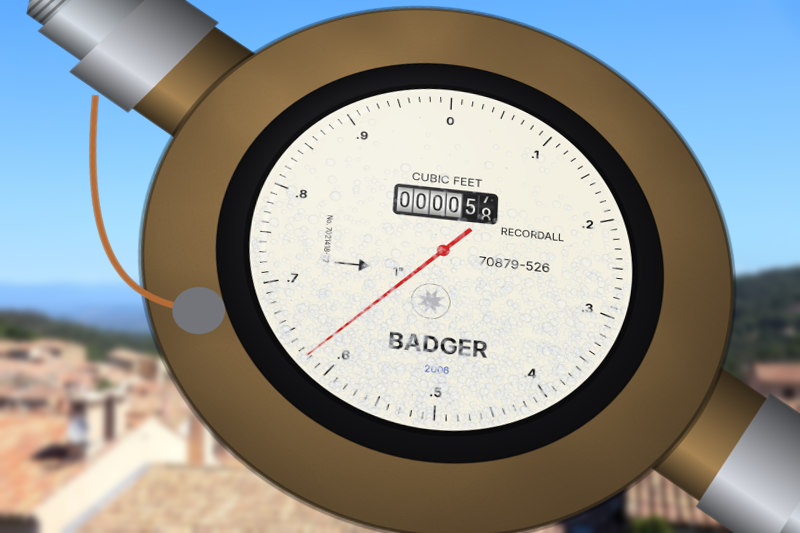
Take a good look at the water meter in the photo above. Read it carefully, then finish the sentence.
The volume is 57.62 ft³
